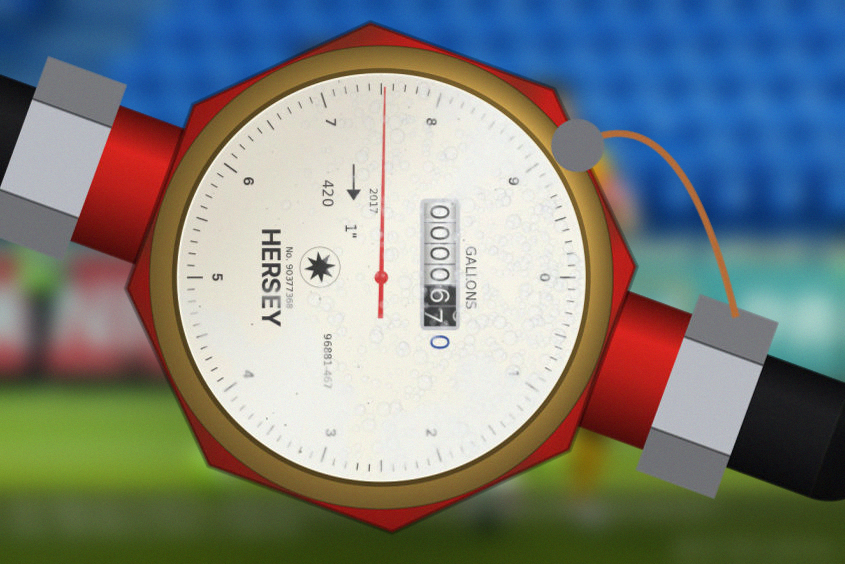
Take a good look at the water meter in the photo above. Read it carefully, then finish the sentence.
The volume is 667.5 gal
